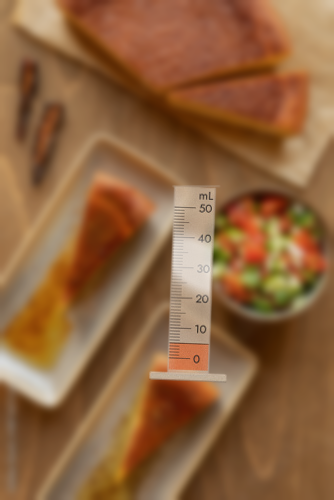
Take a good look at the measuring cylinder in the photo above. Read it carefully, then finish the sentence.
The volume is 5 mL
